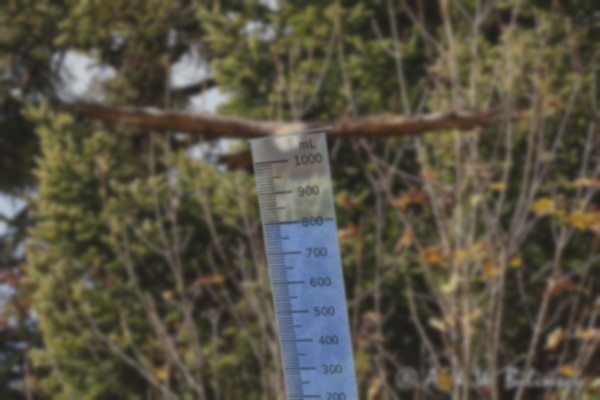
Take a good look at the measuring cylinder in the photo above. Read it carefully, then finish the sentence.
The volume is 800 mL
